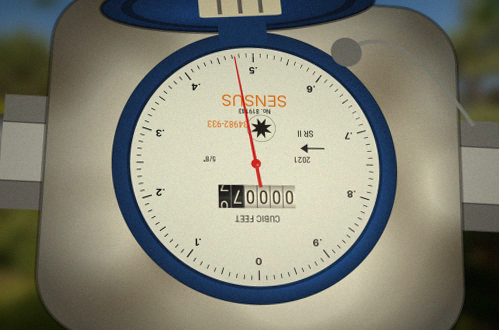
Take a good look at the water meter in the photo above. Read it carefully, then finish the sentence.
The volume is 76.47 ft³
